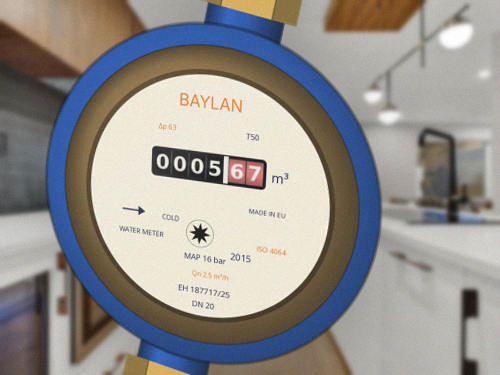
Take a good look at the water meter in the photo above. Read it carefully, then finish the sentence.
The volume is 5.67 m³
